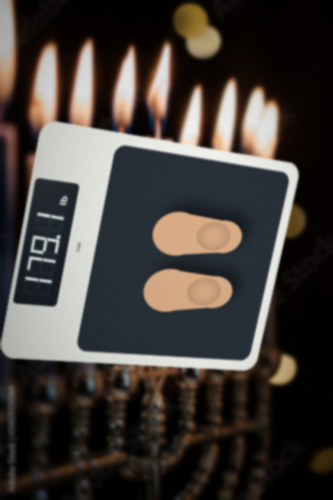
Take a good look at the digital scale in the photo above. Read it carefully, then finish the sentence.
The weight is 179.1 lb
